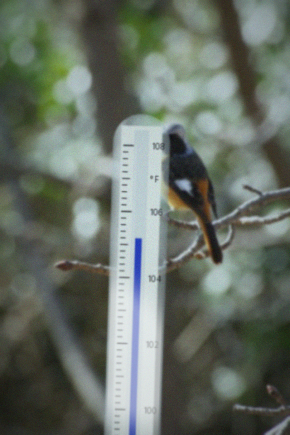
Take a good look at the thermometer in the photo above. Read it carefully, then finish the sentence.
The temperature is 105.2 °F
